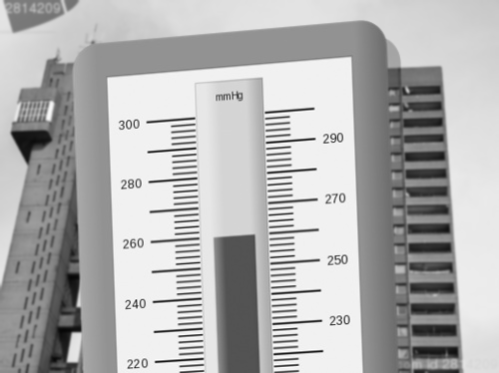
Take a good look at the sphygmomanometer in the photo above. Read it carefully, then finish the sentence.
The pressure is 260 mmHg
